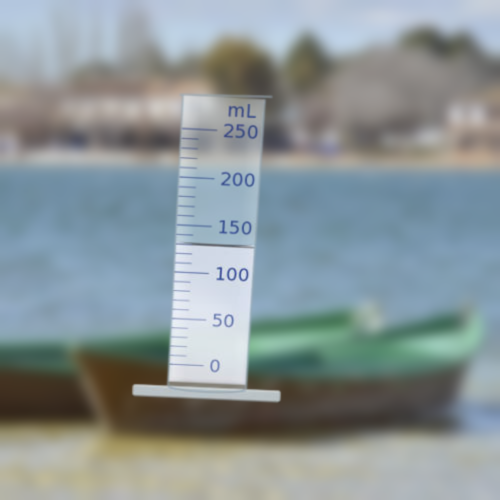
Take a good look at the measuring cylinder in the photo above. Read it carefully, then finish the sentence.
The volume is 130 mL
